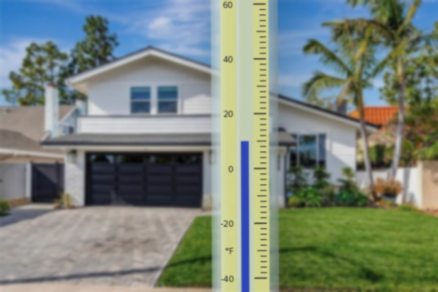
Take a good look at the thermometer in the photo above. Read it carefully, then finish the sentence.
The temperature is 10 °F
